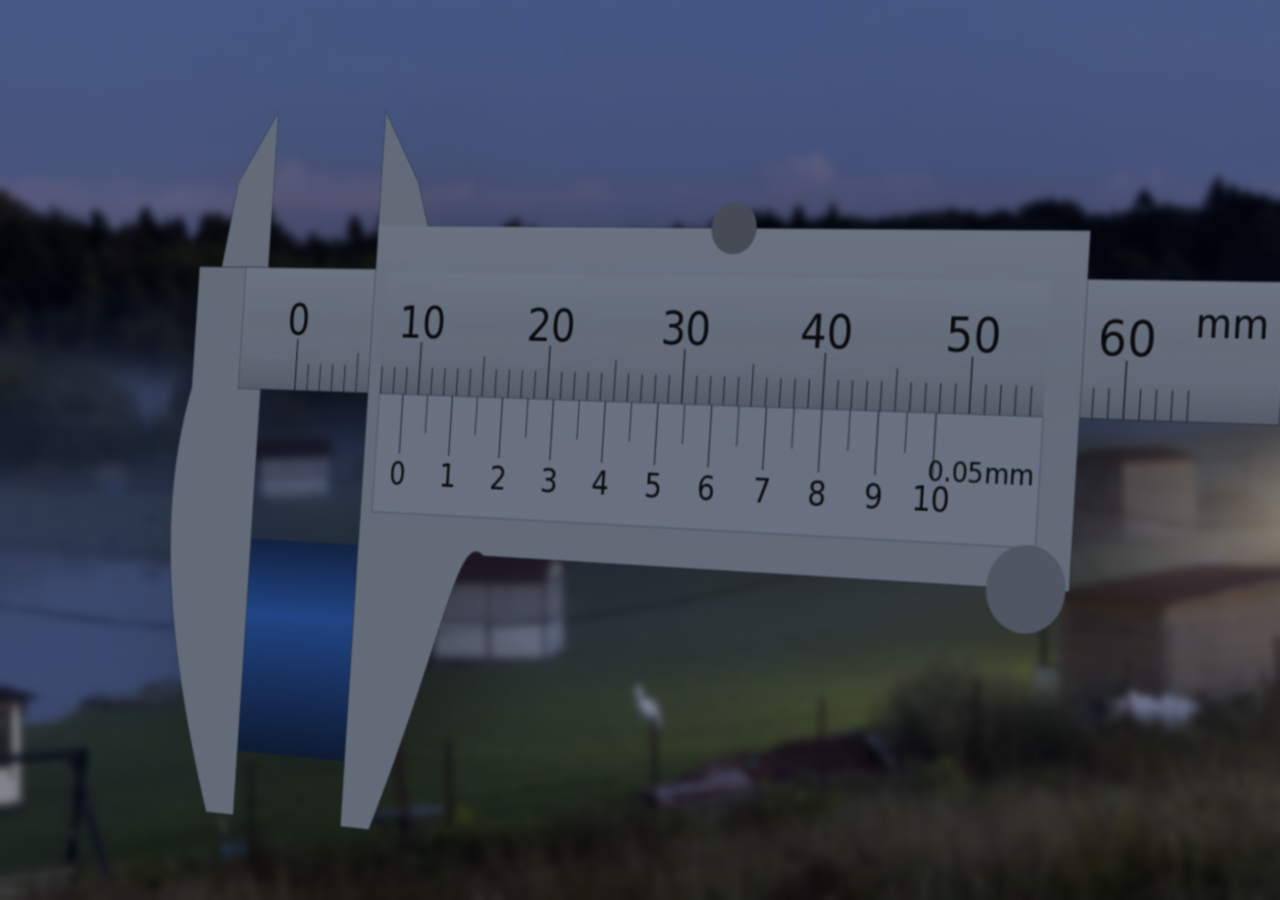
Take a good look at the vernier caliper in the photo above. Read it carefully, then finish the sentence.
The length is 8.8 mm
